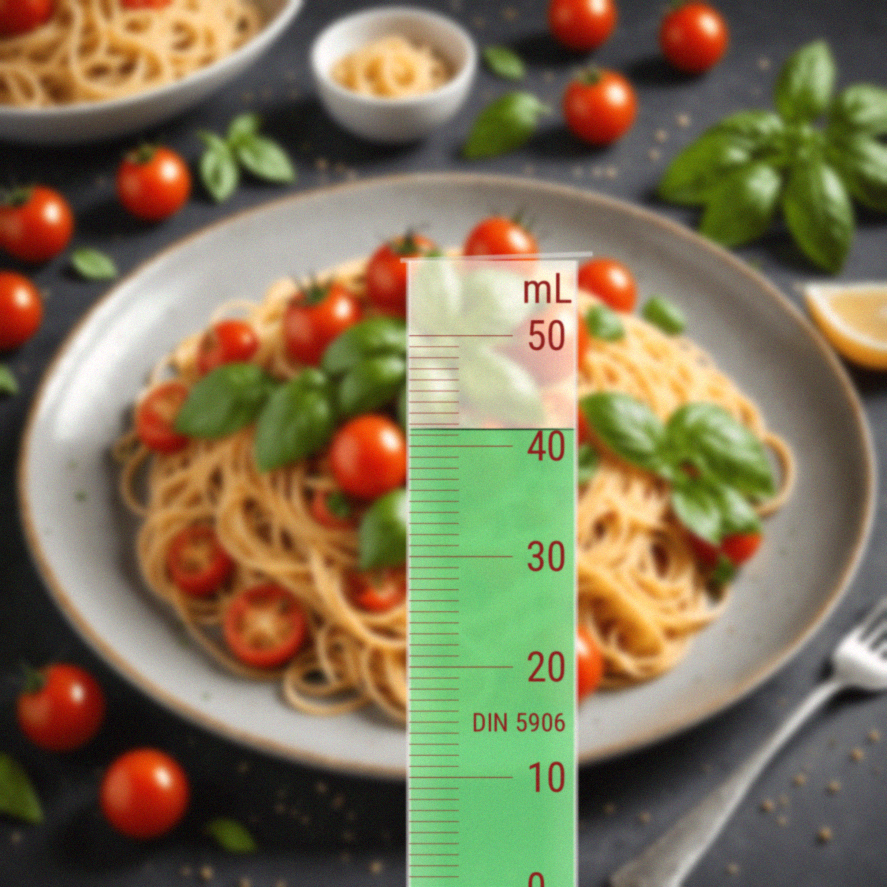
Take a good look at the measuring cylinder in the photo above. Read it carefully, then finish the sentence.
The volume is 41.5 mL
